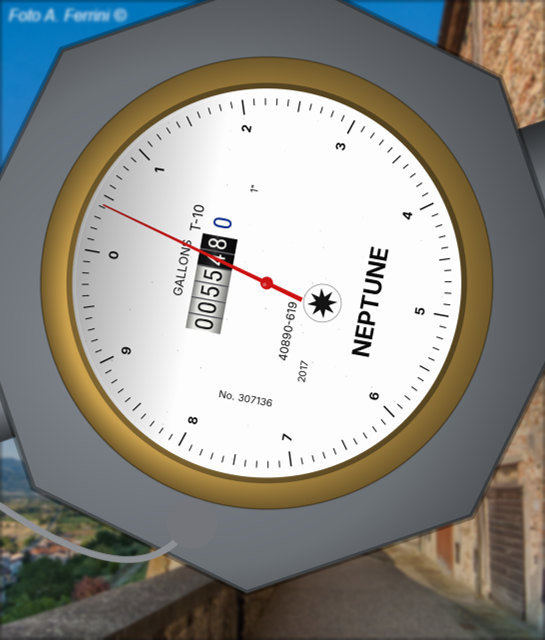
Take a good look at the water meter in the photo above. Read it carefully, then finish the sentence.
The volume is 55480.4 gal
